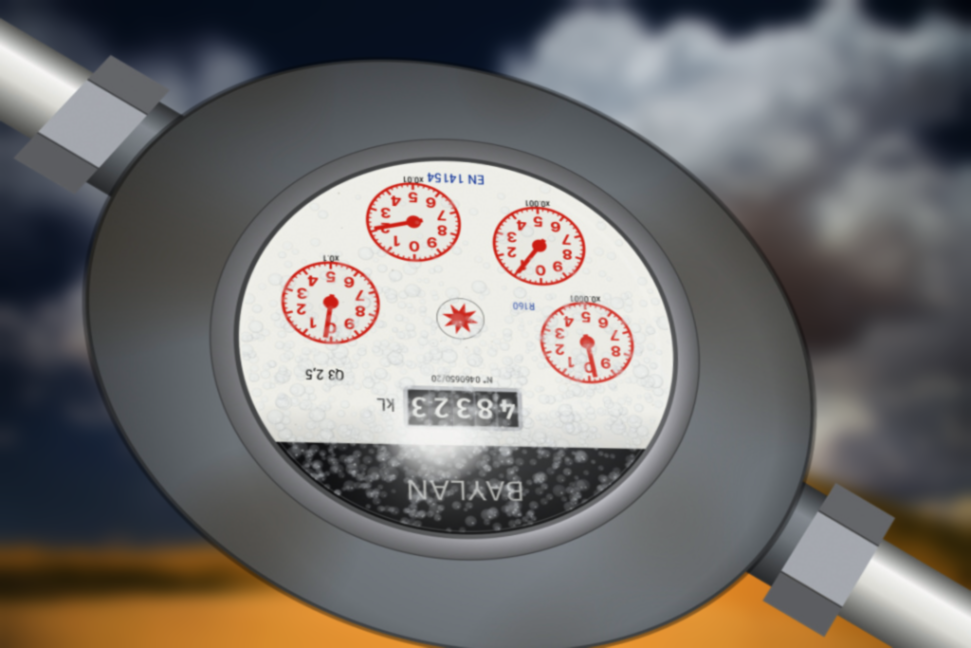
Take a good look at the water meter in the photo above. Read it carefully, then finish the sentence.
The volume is 48323.0209 kL
